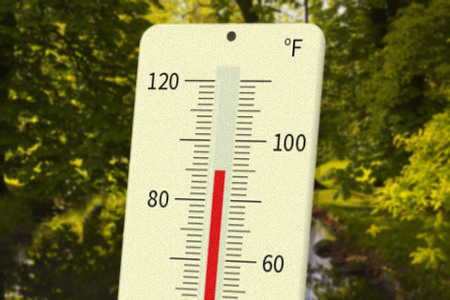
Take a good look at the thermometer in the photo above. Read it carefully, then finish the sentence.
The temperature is 90 °F
